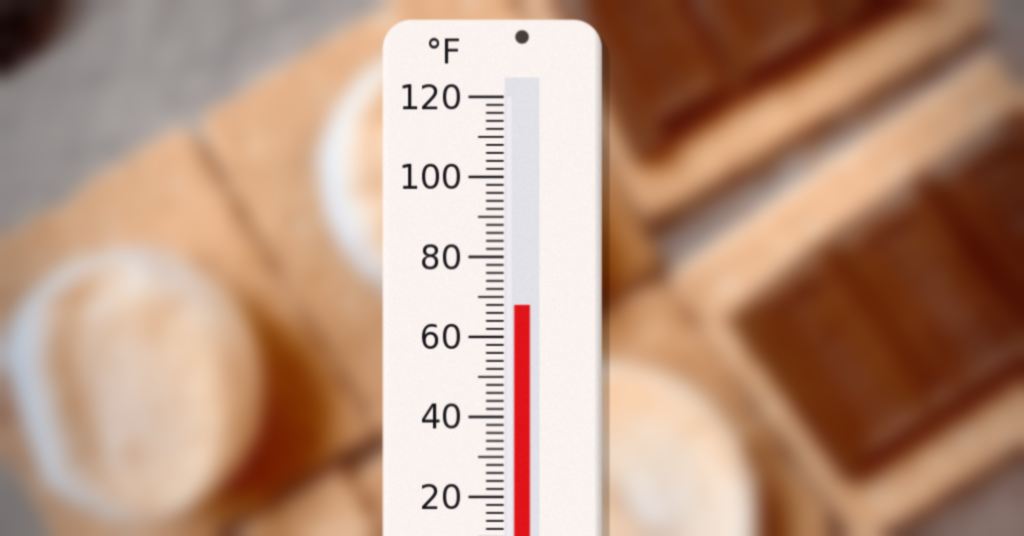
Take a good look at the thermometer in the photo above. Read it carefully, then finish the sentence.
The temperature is 68 °F
